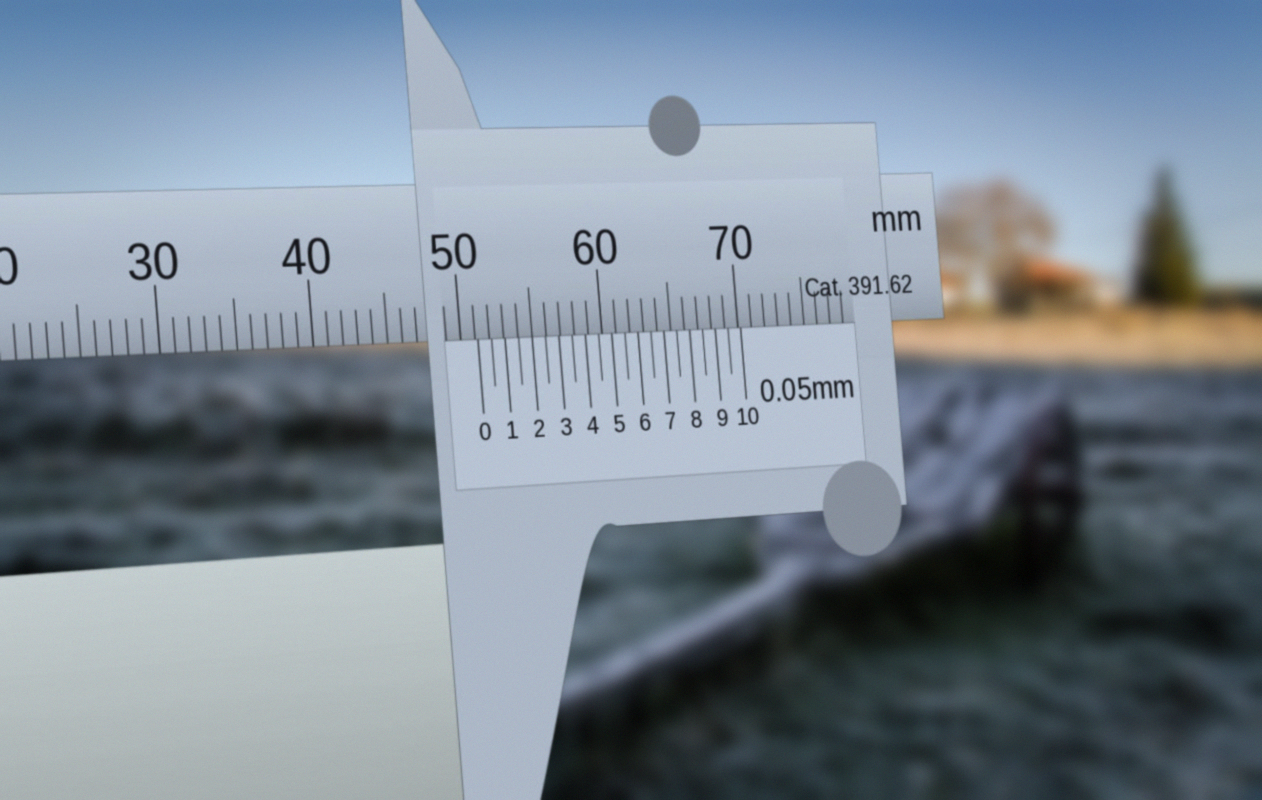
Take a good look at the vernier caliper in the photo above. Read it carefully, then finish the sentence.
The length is 51.2 mm
